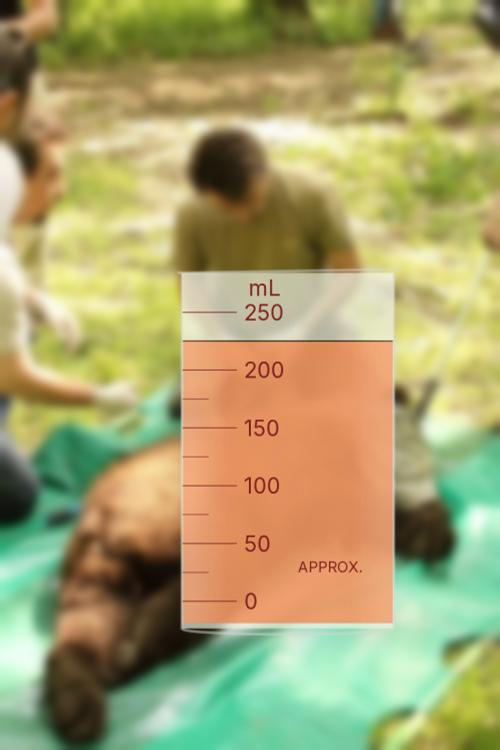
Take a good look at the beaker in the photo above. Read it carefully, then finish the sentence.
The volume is 225 mL
